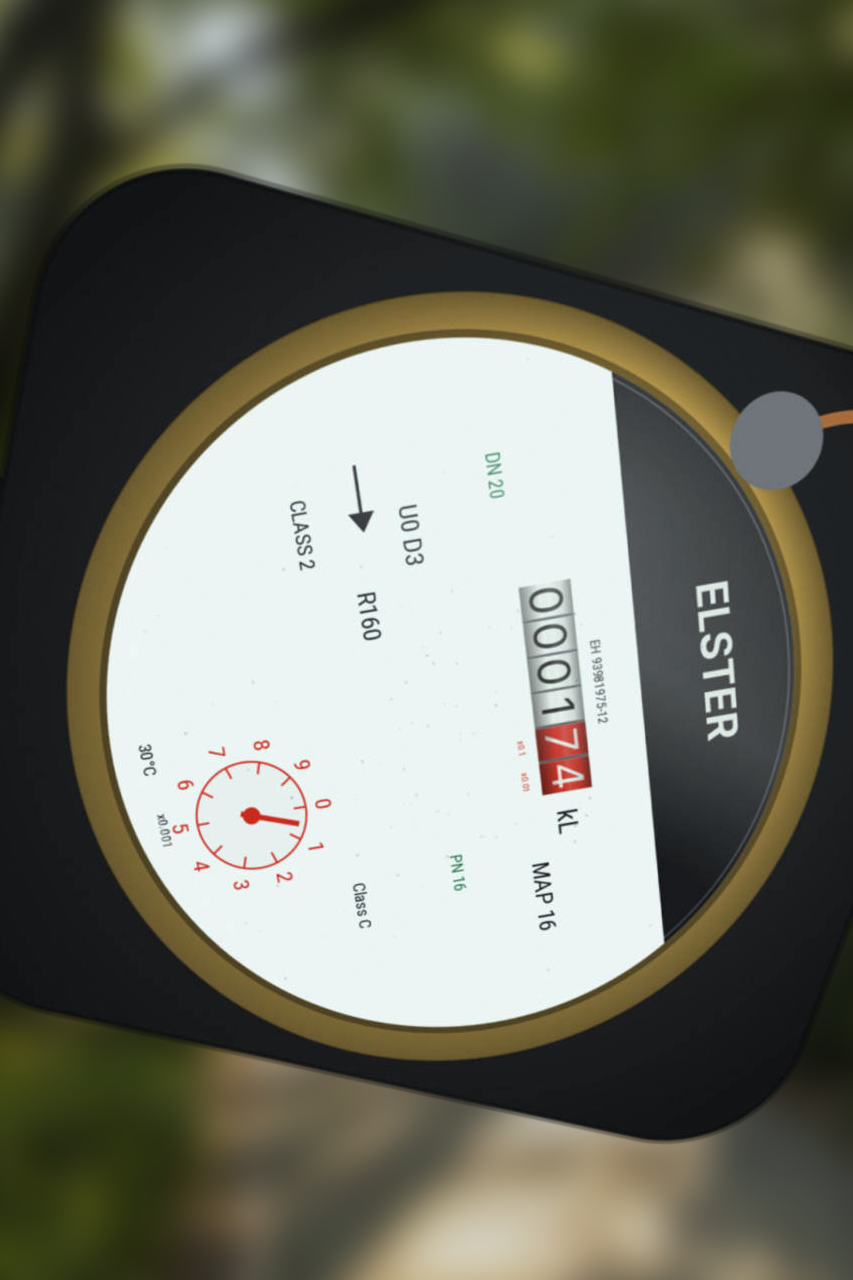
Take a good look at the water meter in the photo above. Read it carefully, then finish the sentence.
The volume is 1.740 kL
